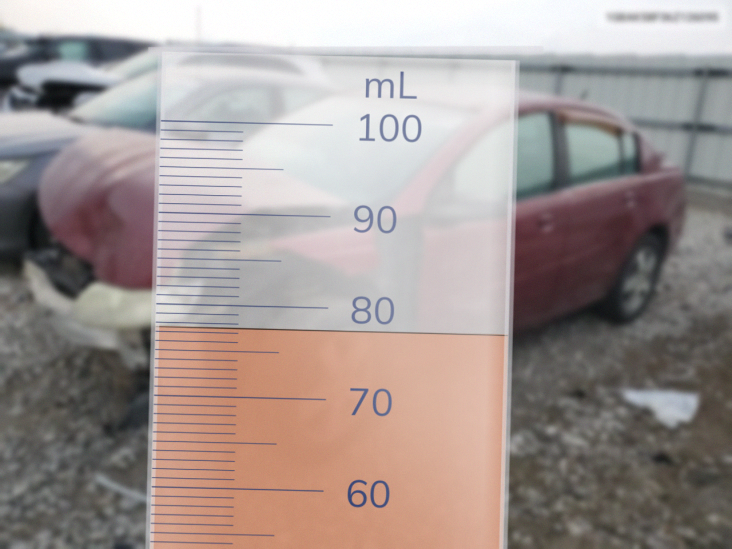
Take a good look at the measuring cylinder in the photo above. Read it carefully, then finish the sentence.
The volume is 77.5 mL
